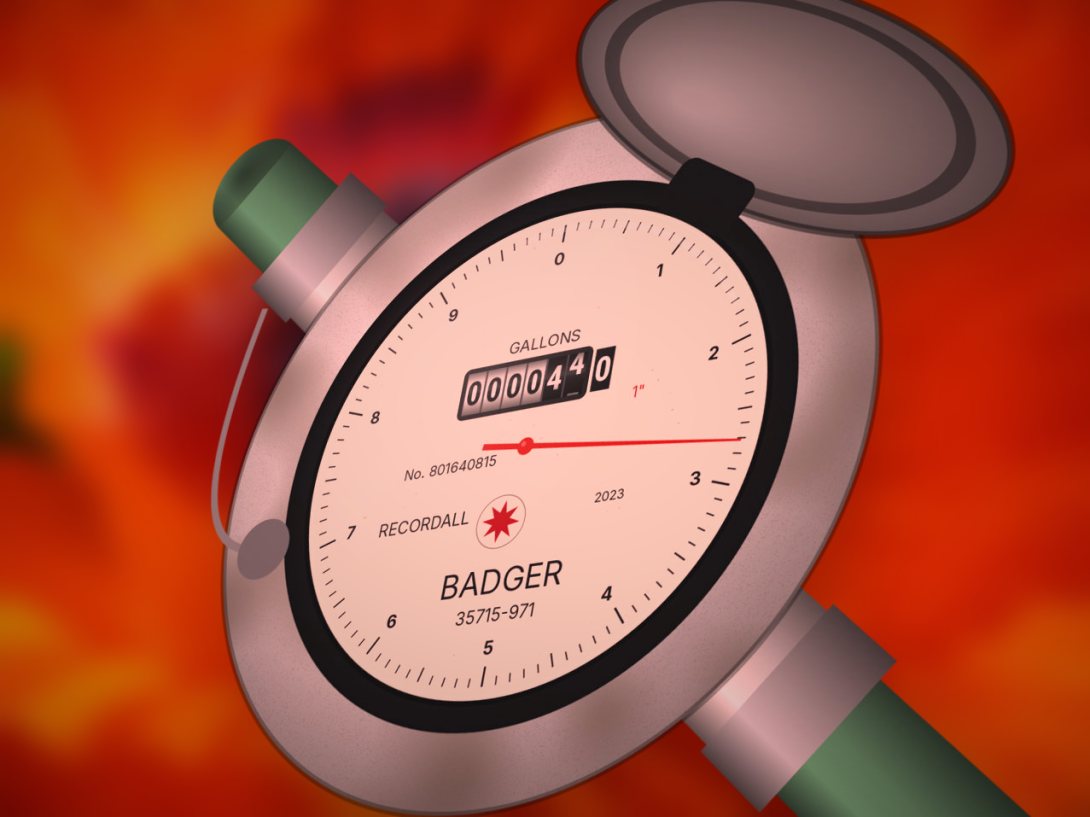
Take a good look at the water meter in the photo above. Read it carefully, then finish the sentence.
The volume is 442.7 gal
